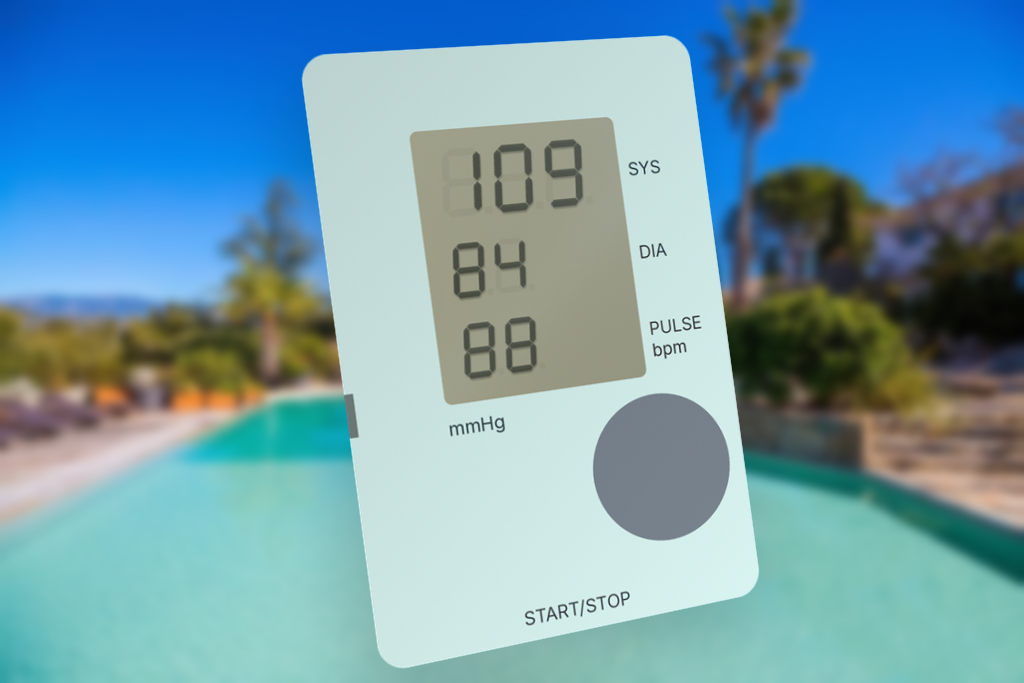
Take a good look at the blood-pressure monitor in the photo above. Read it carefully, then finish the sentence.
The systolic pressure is 109 mmHg
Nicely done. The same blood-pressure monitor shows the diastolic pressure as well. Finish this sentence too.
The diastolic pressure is 84 mmHg
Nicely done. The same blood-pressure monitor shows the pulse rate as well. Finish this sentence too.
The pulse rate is 88 bpm
